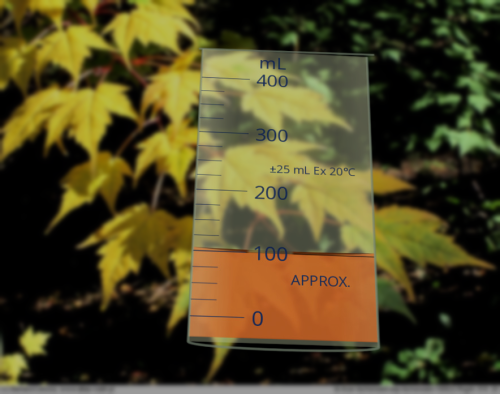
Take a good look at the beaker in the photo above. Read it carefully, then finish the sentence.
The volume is 100 mL
